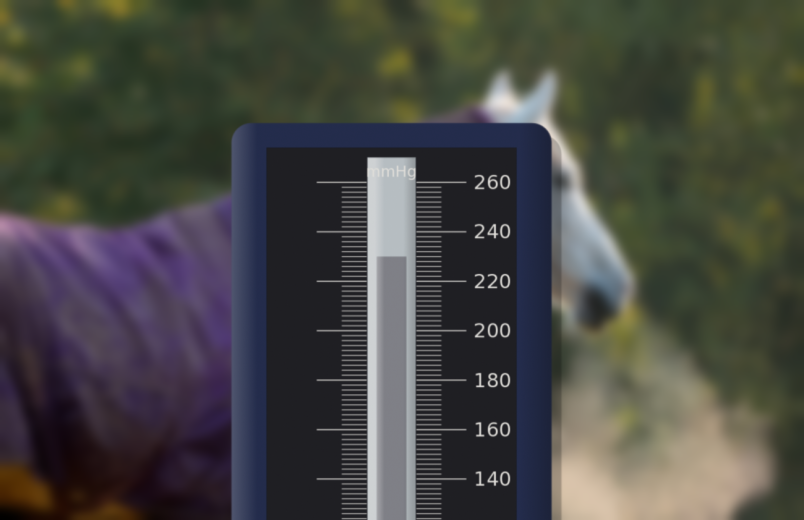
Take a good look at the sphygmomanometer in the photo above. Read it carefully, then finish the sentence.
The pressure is 230 mmHg
